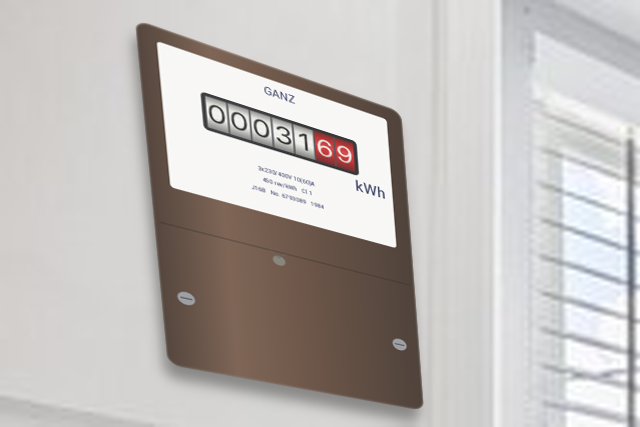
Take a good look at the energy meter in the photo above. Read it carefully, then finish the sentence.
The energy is 31.69 kWh
